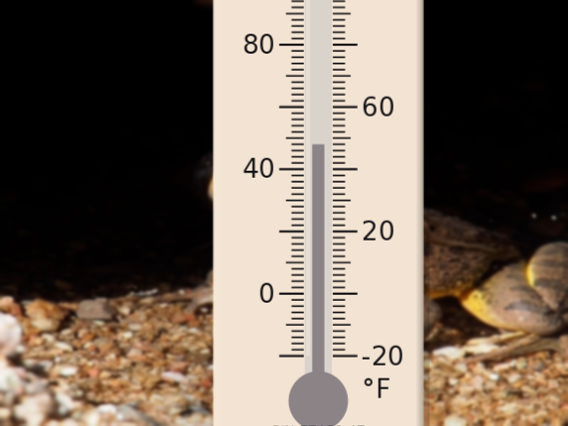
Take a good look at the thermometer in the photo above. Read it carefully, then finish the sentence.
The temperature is 48 °F
